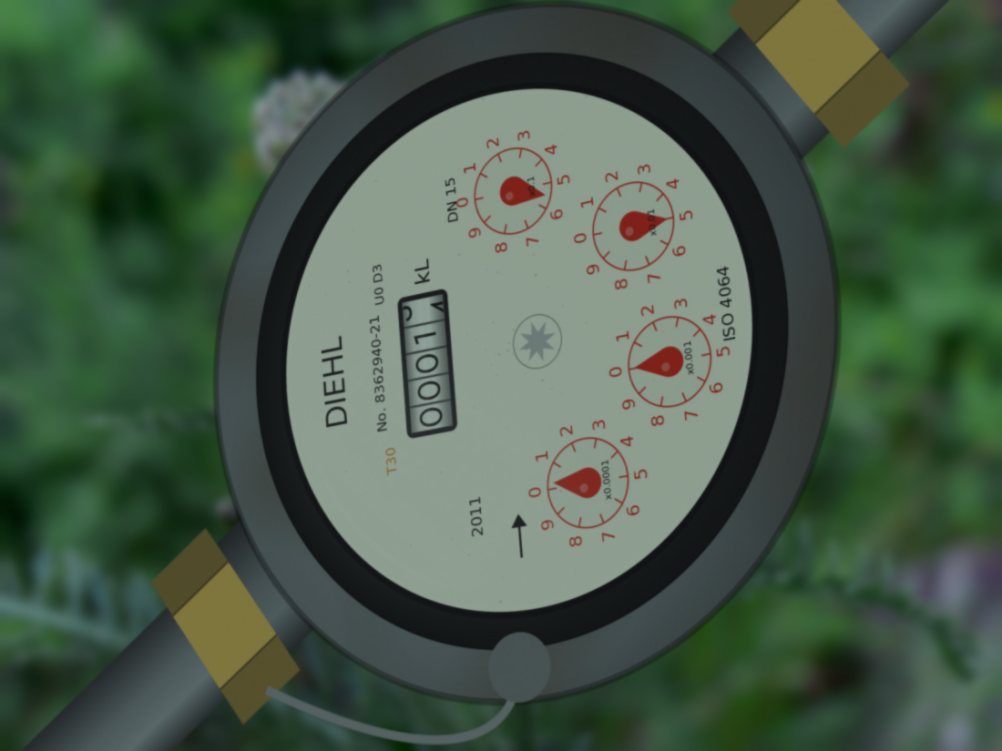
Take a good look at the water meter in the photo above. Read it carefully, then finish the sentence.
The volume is 13.5500 kL
